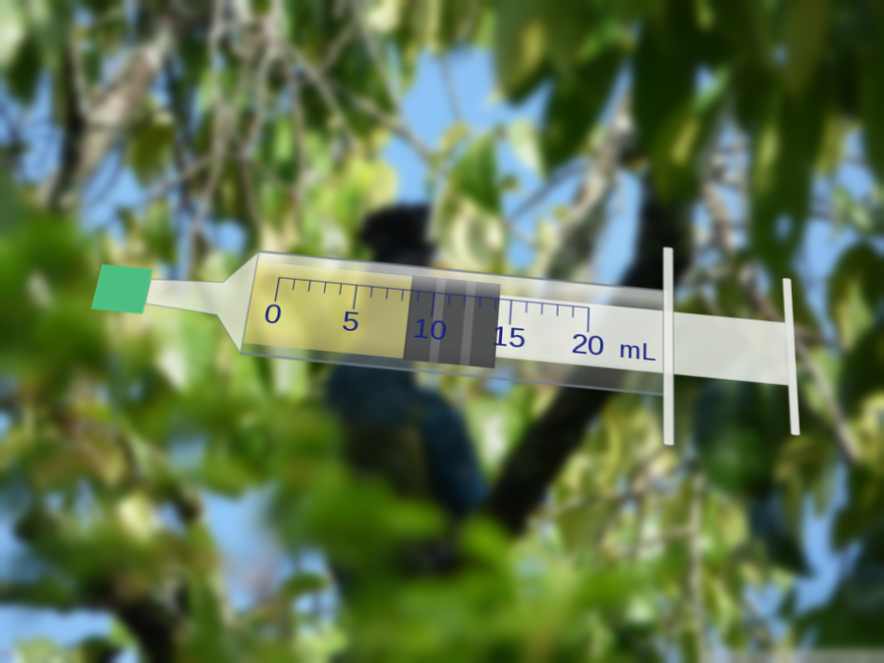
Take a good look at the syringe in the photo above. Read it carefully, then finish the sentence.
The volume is 8.5 mL
